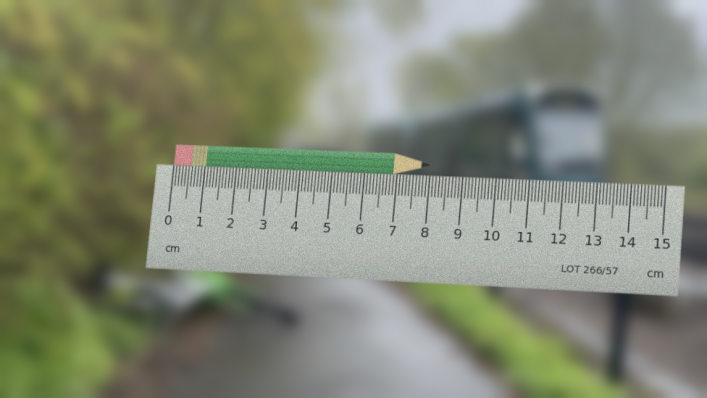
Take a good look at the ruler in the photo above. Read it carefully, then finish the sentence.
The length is 8 cm
